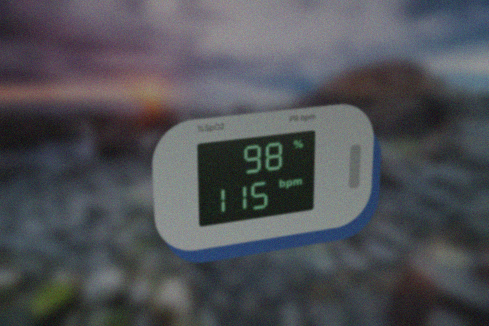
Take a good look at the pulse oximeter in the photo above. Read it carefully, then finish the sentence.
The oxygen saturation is 98 %
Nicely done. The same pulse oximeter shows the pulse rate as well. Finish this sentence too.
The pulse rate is 115 bpm
